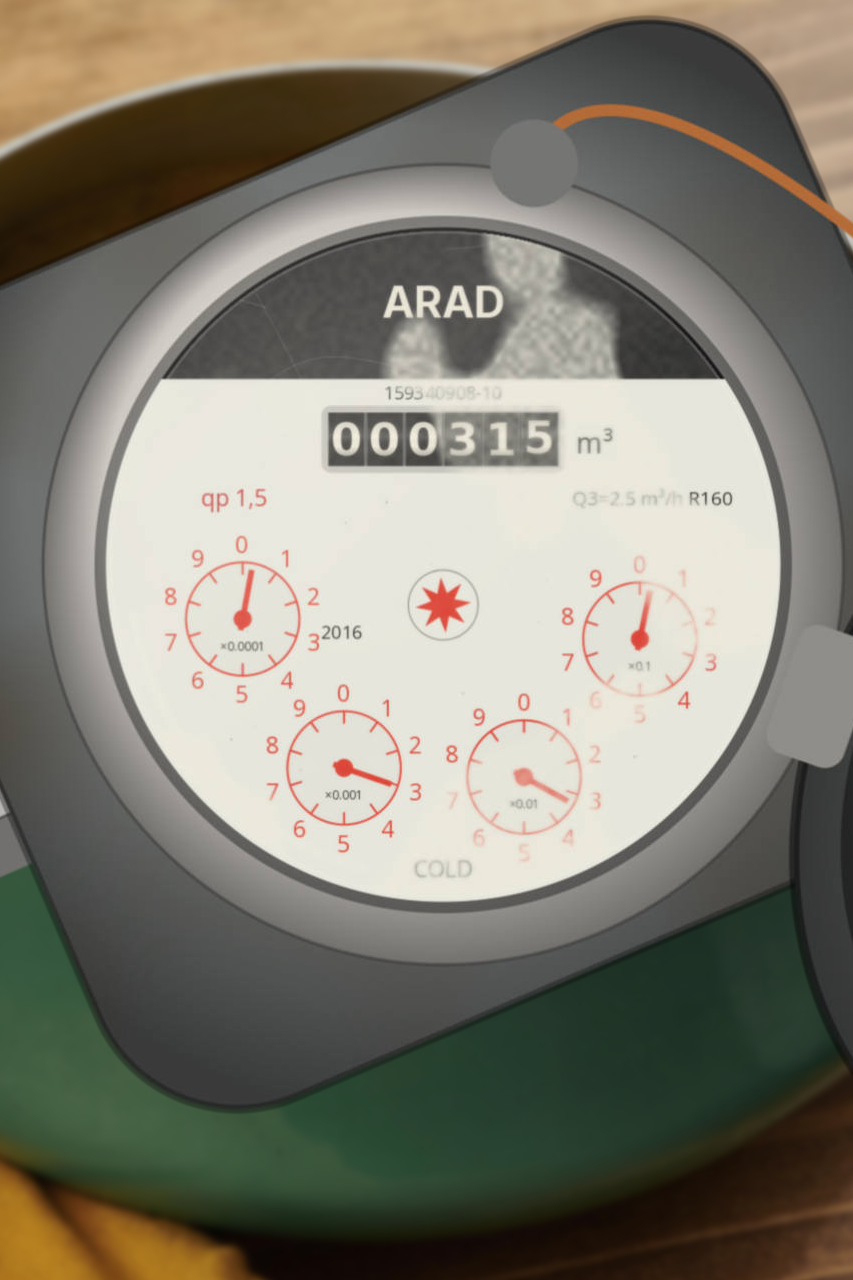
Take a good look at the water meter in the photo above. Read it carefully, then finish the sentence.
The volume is 315.0330 m³
